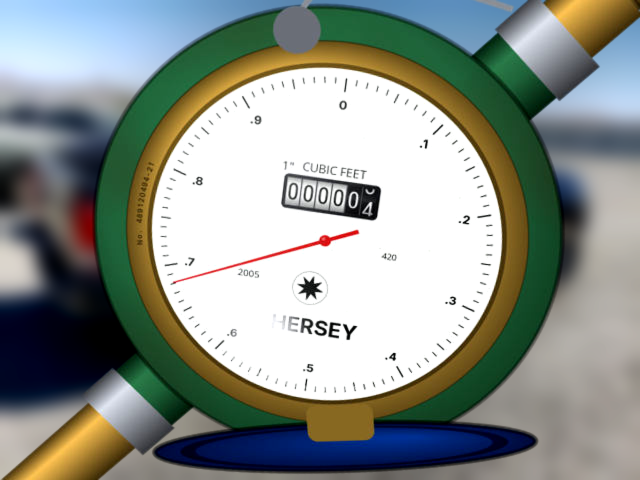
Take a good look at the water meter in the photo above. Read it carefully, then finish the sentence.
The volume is 3.68 ft³
